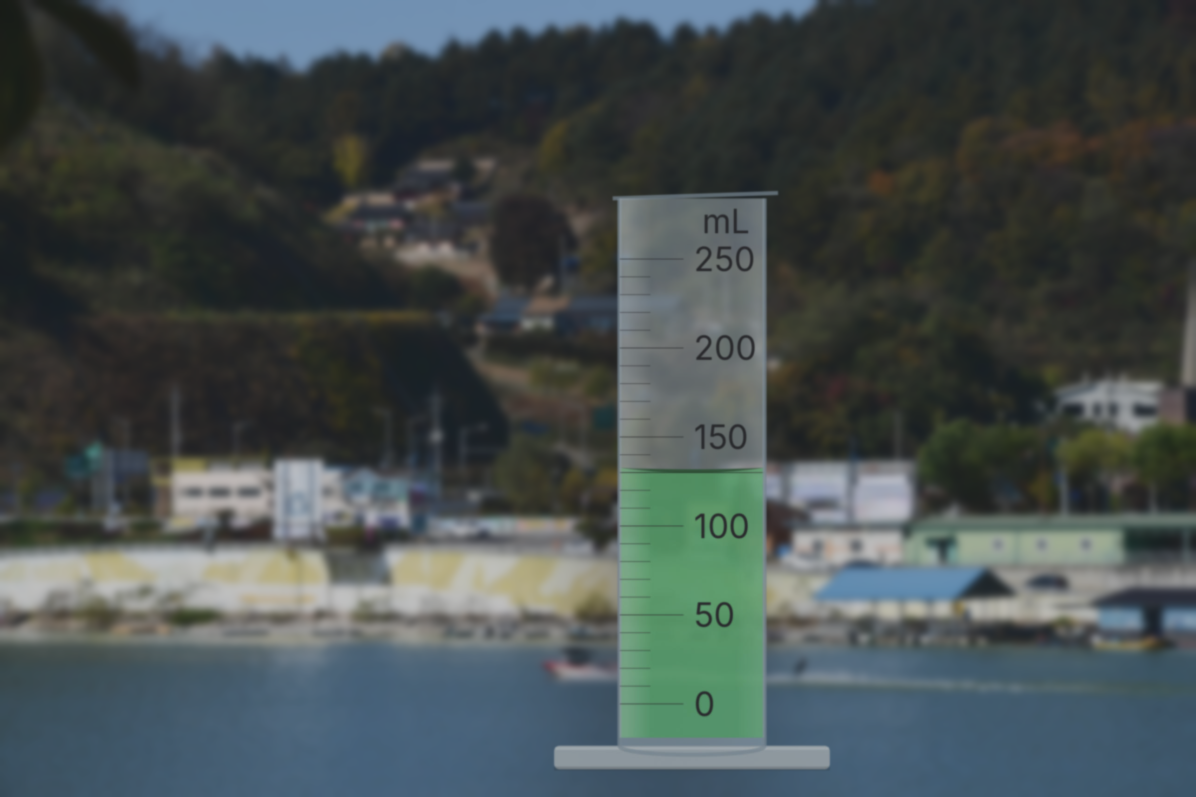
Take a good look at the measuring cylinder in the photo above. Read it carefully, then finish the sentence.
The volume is 130 mL
